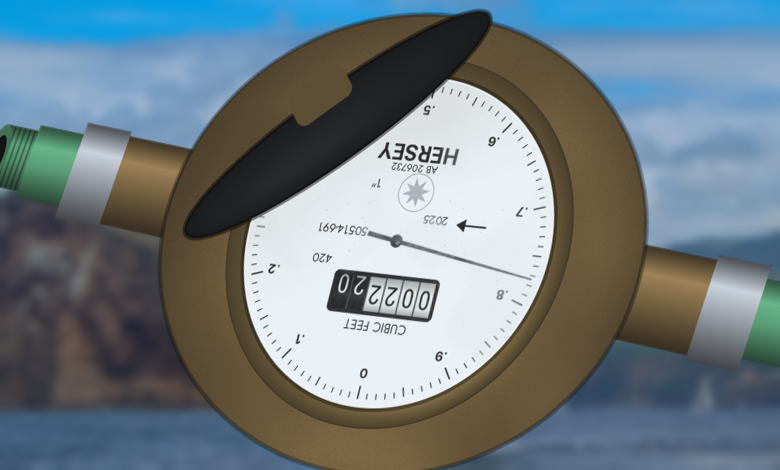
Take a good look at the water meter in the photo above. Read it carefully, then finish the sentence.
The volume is 2219.77 ft³
